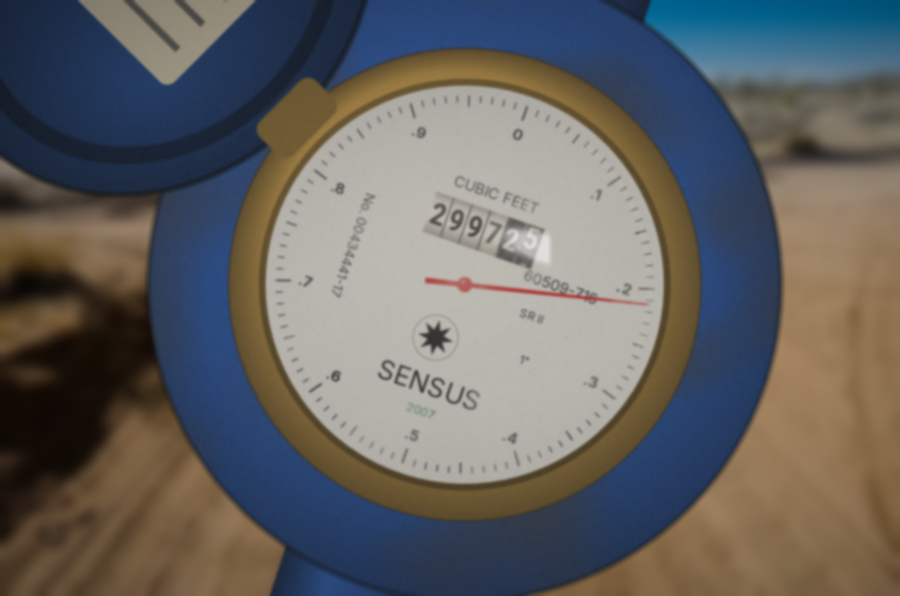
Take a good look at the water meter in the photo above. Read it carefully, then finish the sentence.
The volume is 299725.21 ft³
